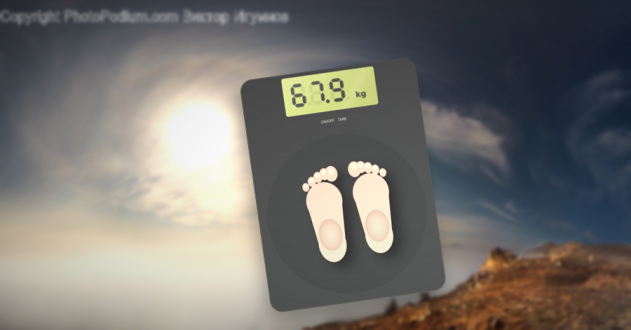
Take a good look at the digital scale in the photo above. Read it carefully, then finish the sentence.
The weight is 67.9 kg
